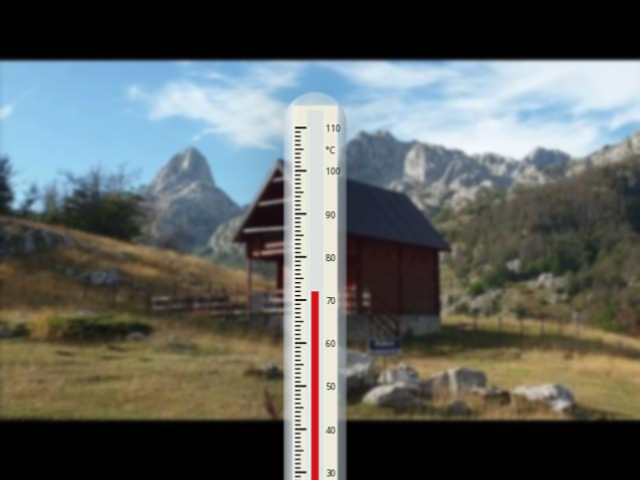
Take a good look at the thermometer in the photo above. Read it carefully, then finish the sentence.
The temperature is 72 °C
